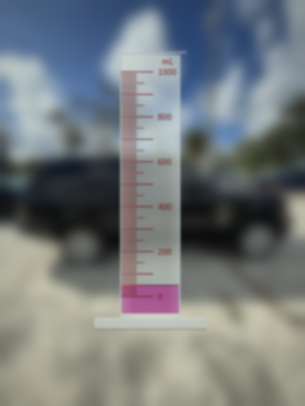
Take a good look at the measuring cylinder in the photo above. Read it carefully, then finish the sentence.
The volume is 50 mL
